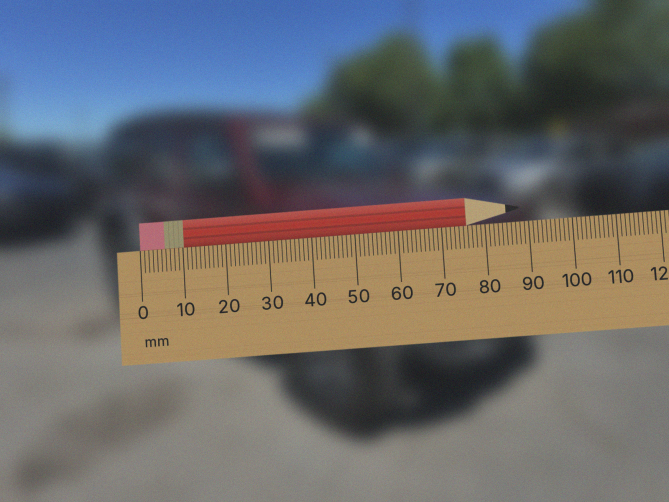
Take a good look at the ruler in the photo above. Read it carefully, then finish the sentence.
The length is 88 mm
